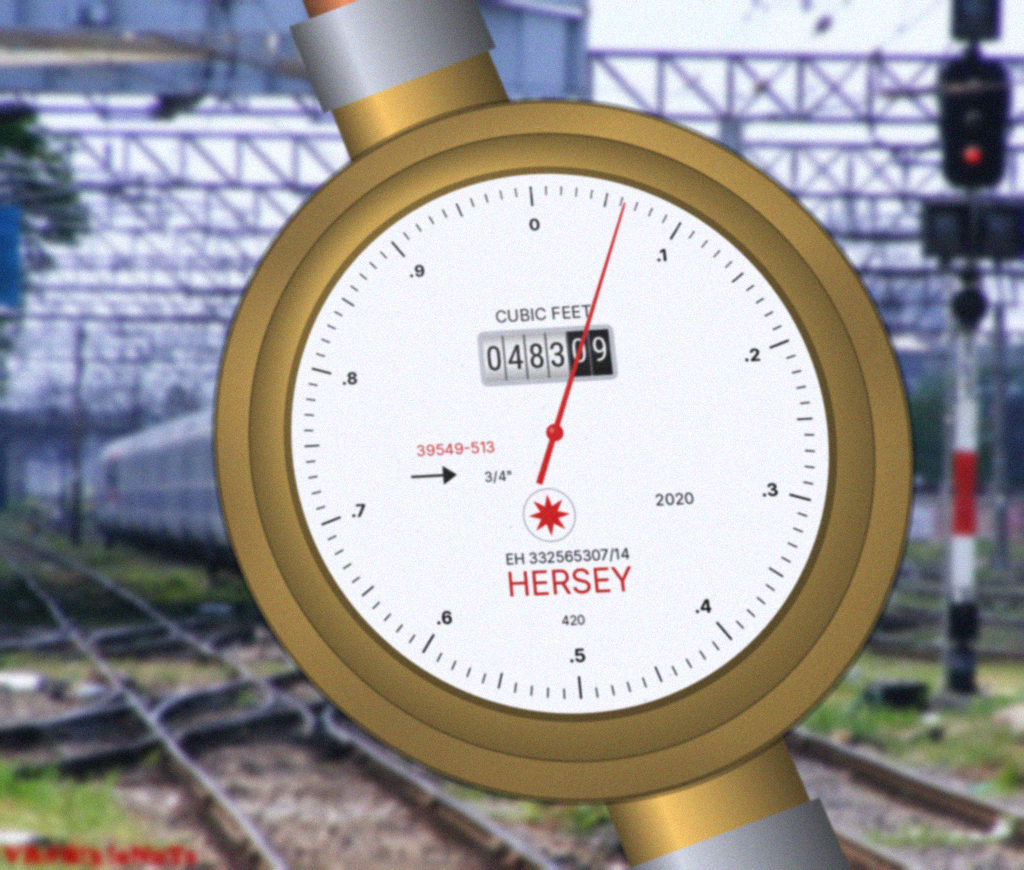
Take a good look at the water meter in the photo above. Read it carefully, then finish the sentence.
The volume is 48309.06 ft³
